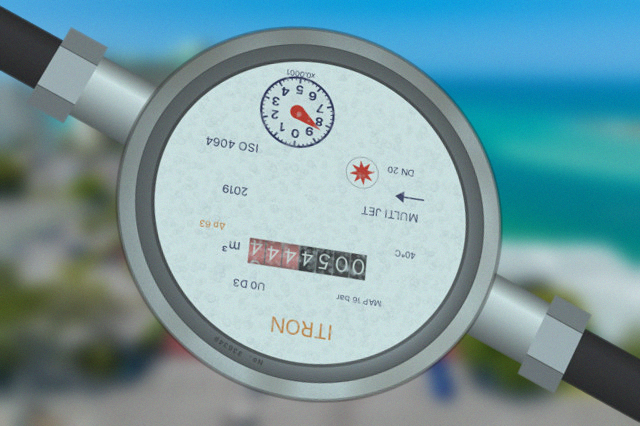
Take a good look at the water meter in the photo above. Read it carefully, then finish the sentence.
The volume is 54.4438 m³
